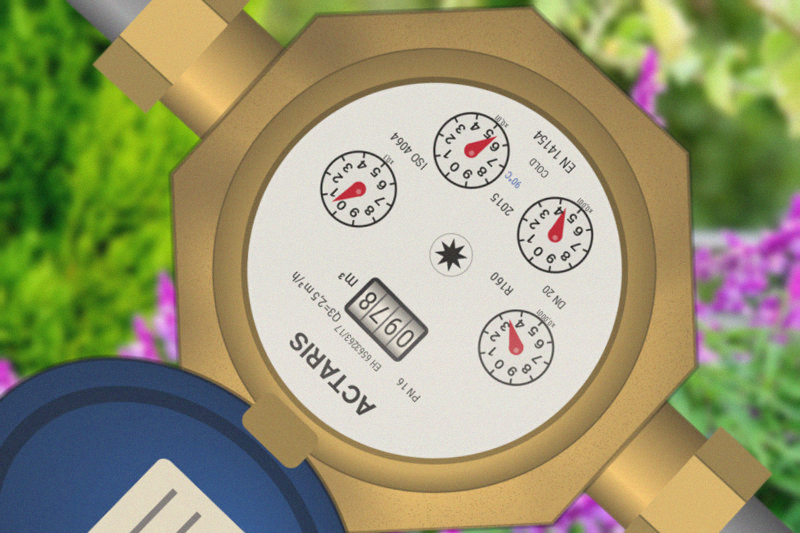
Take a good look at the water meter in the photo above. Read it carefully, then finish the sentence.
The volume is 978.0543 m³
